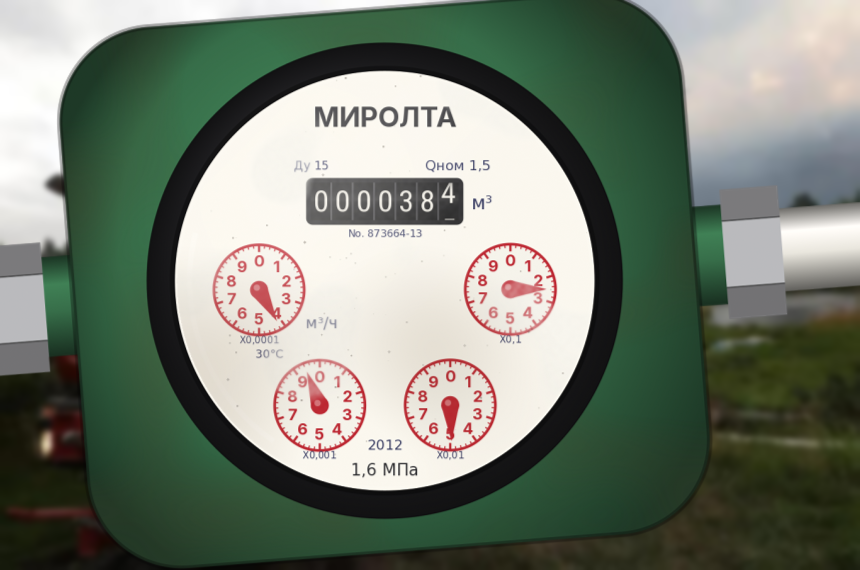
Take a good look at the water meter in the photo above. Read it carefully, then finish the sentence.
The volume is 384.2494 m³
